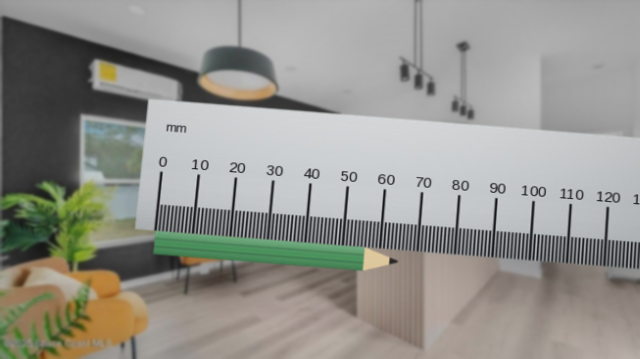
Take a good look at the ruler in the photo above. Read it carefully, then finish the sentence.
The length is 65 mm
